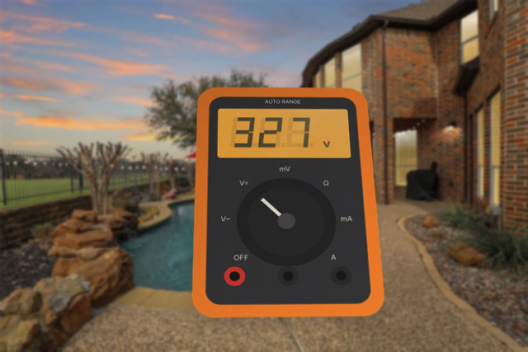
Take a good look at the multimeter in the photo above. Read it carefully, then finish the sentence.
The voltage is 327 V
